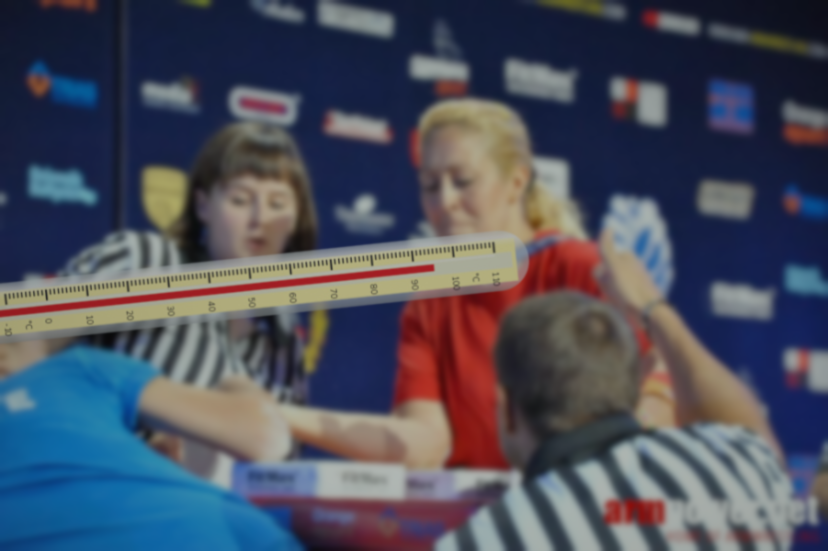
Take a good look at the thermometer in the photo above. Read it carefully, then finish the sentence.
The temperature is 95 °C
